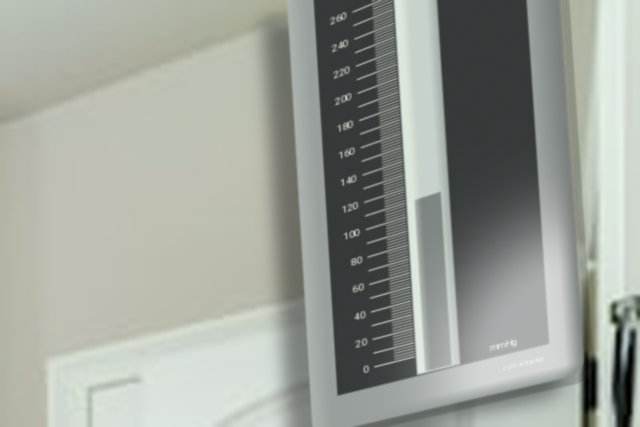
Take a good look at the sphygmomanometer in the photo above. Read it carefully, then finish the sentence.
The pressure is 110 mmHg
